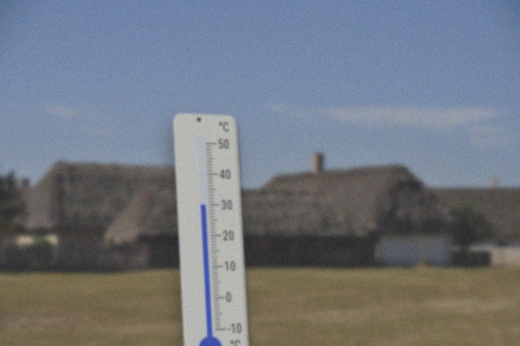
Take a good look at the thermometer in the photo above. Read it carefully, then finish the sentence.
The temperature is 30 °C
